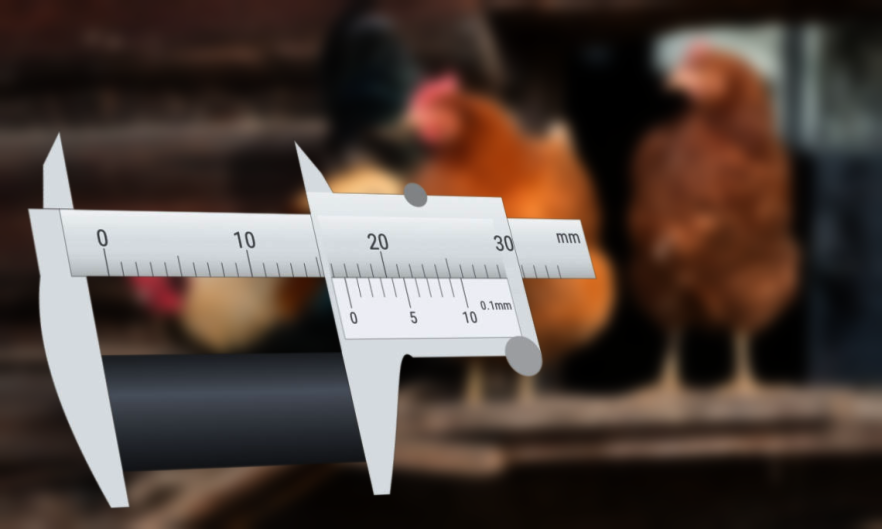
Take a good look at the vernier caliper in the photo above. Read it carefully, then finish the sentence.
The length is 16.8 mm
